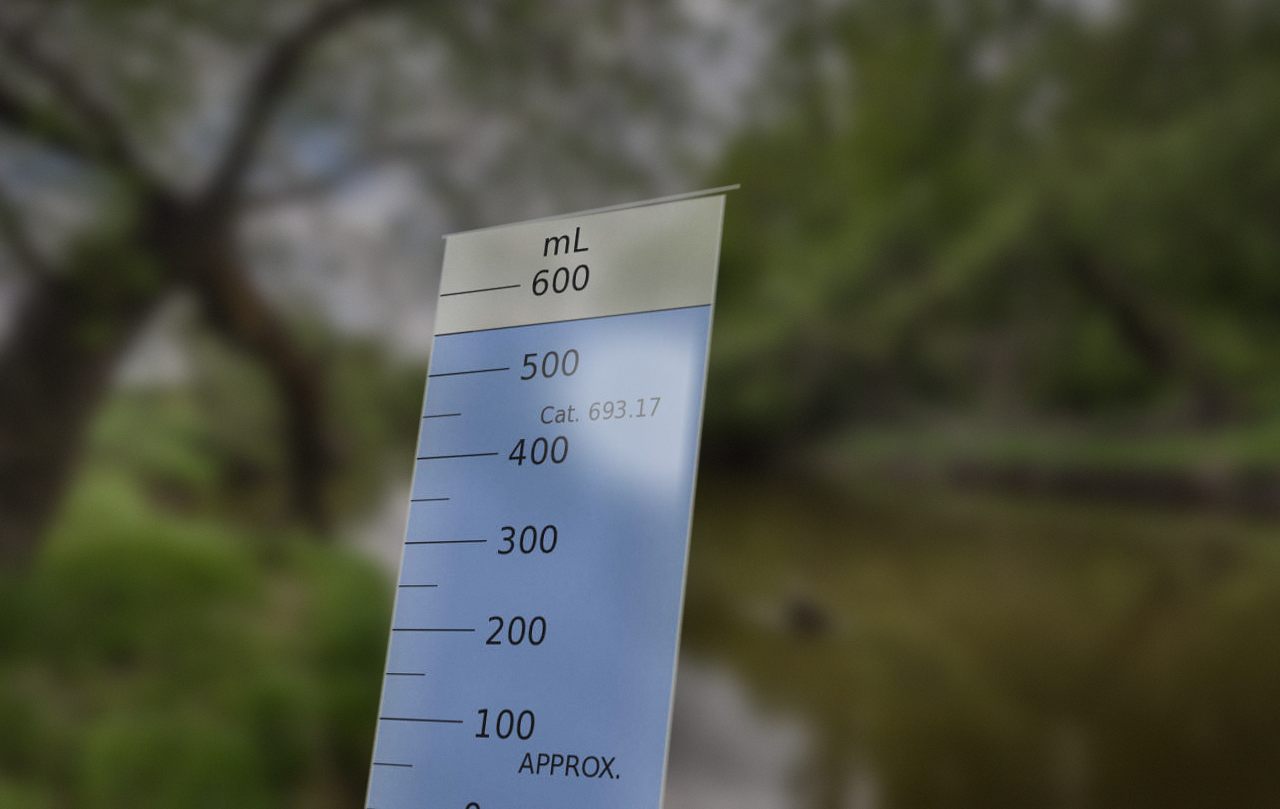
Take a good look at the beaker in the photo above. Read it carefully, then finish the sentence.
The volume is 550 mL
